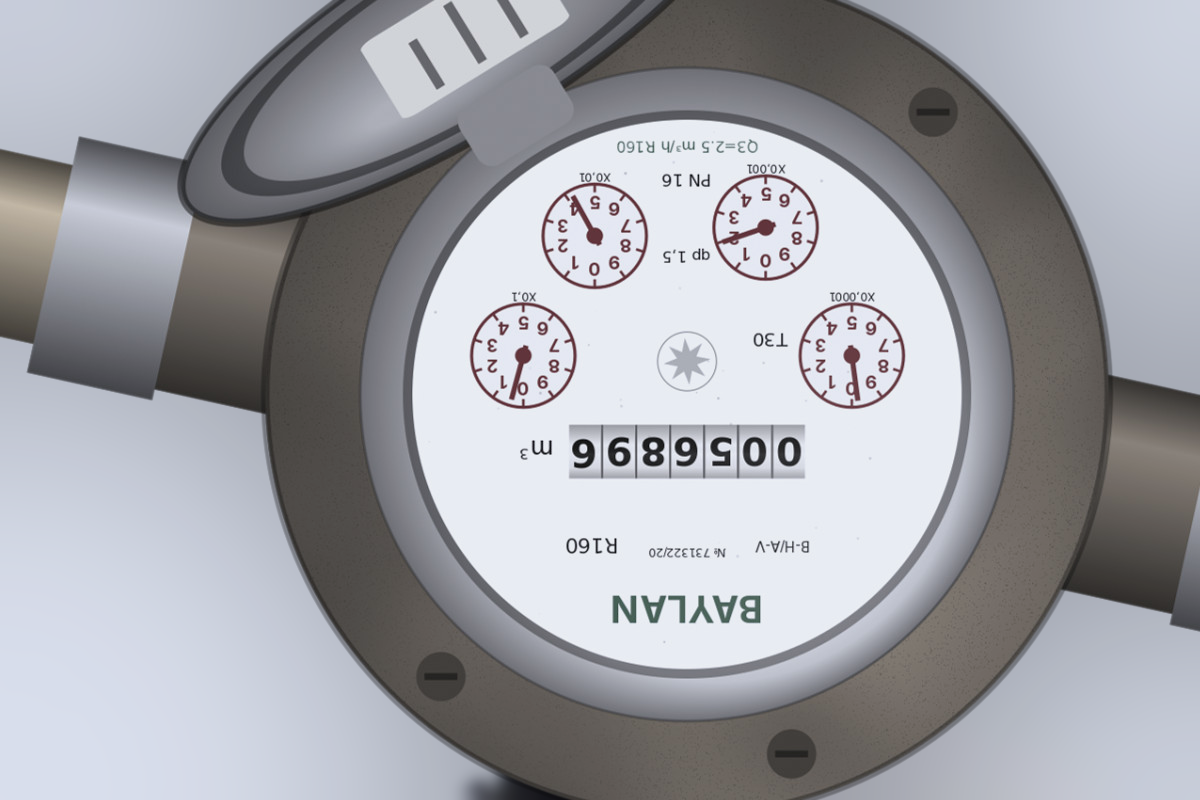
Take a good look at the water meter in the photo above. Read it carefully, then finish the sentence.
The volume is 56896.0419 m³
